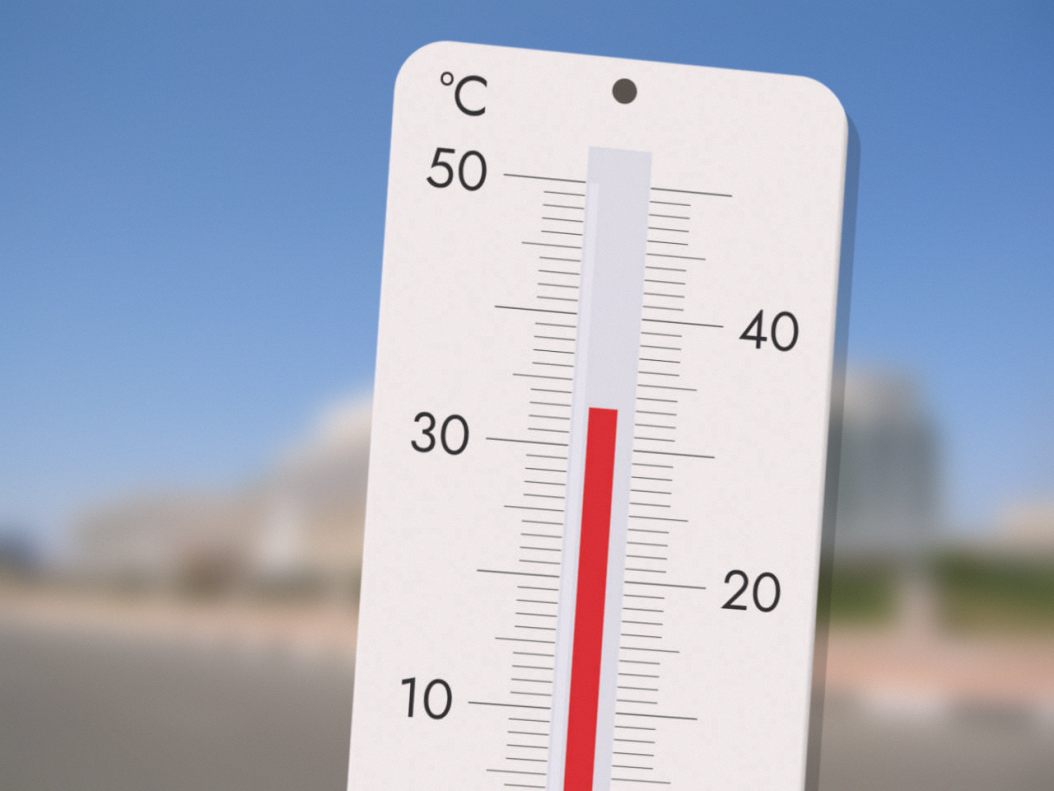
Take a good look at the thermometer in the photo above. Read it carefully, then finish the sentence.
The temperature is 33 °C
